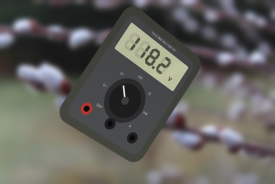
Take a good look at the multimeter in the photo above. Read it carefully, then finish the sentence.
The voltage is 118.2 V
